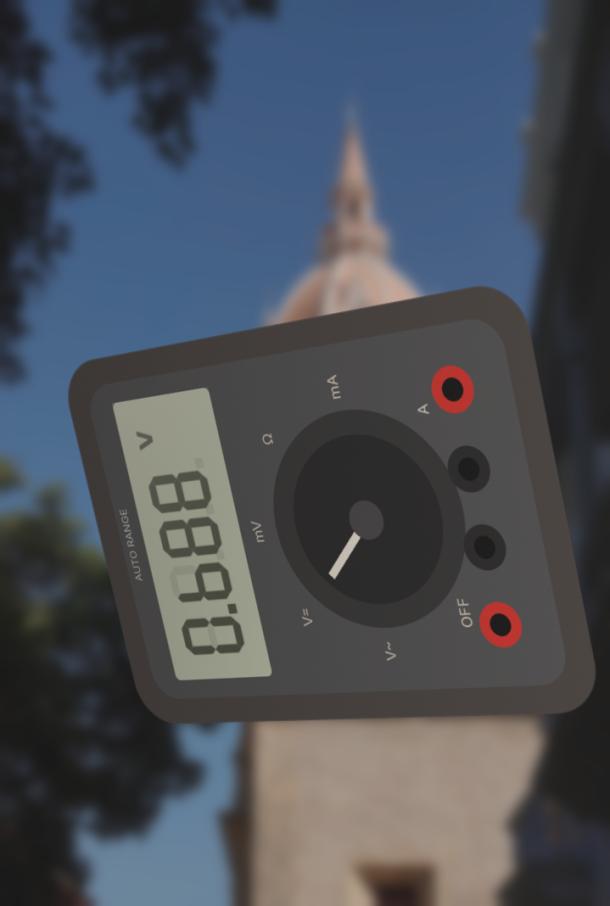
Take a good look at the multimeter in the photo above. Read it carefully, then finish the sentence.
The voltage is 0.688 V
